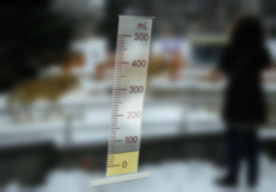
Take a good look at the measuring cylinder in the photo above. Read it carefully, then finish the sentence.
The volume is 50 mL
